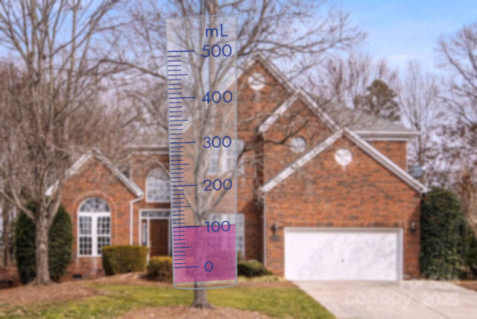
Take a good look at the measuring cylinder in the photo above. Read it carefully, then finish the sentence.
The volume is 100 mL
